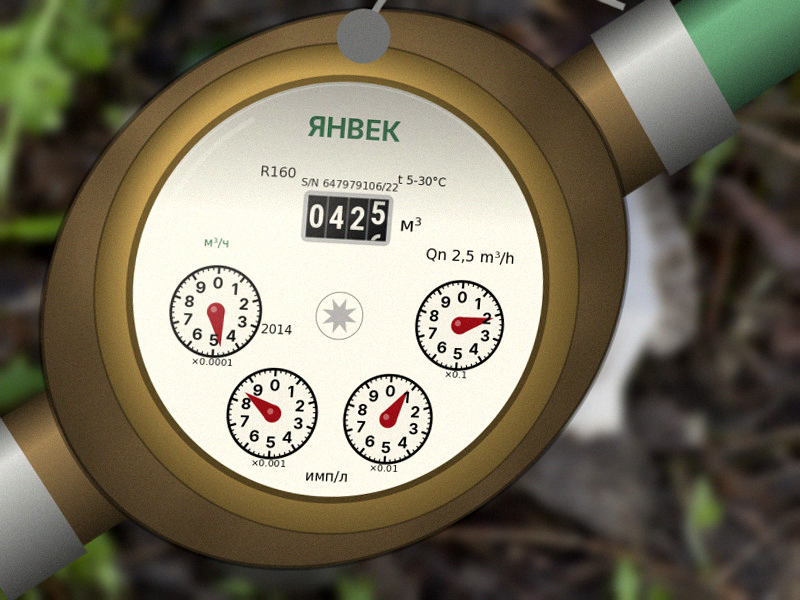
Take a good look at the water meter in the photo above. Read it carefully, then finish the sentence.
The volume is 425.2084 m³
